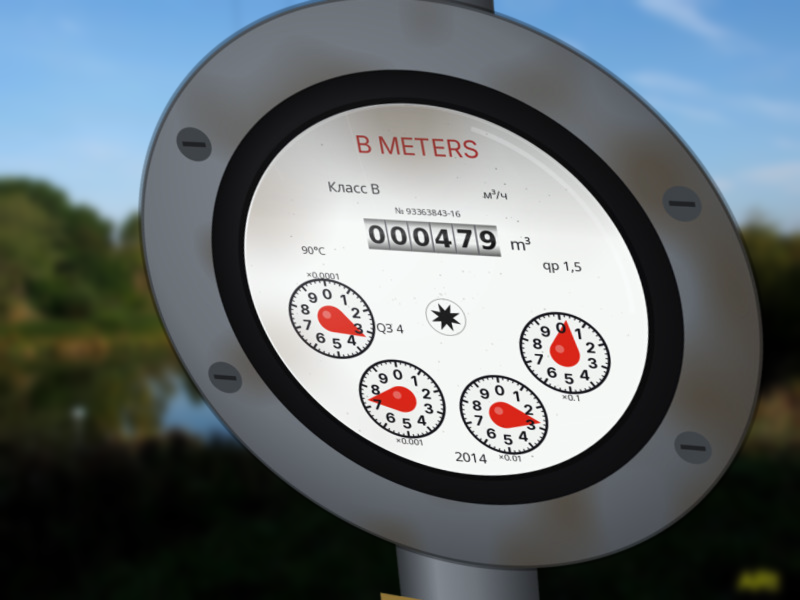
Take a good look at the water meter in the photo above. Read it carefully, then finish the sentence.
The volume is 479.0273 m³
